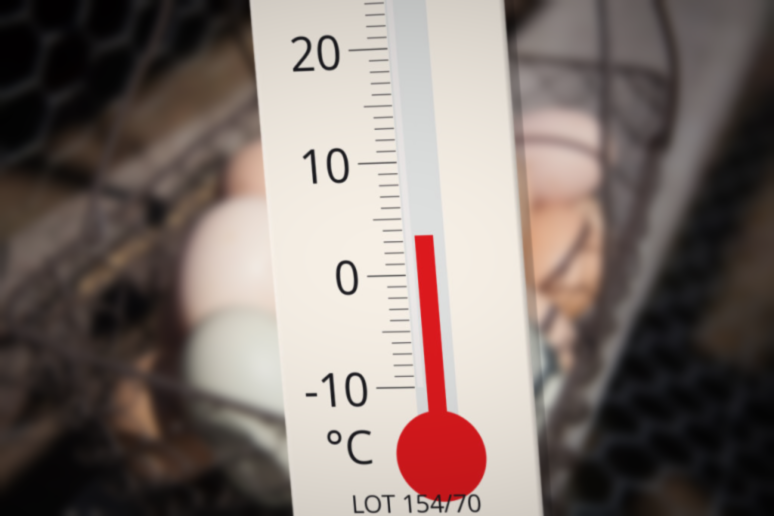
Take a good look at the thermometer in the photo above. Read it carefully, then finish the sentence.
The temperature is 3.5 °C
